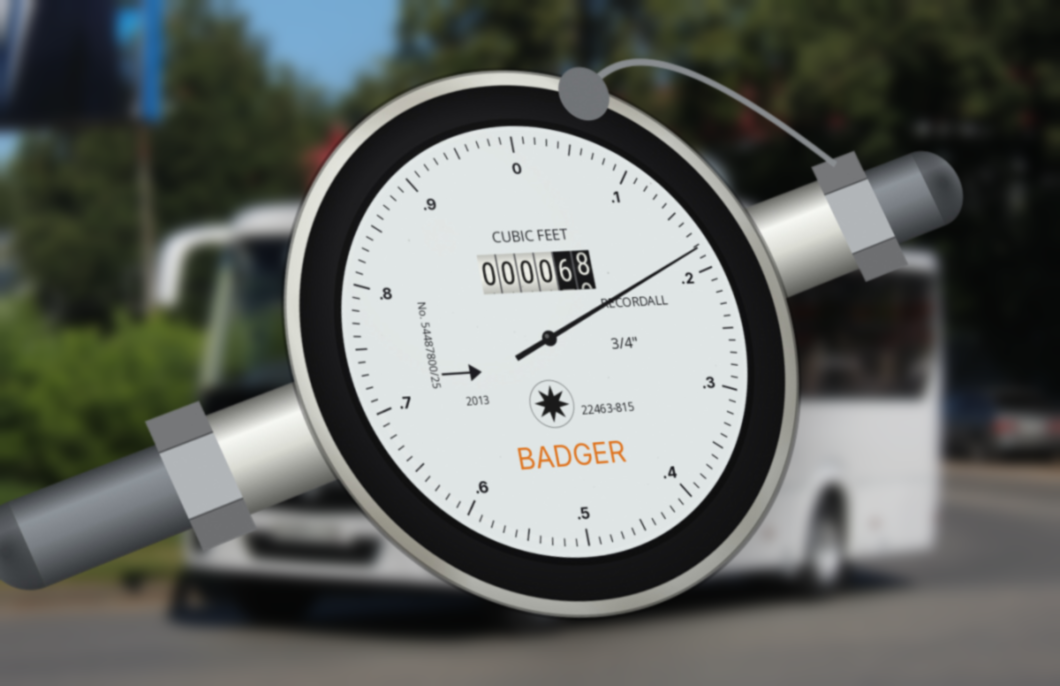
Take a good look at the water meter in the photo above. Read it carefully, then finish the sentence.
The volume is 68.18 ft³
